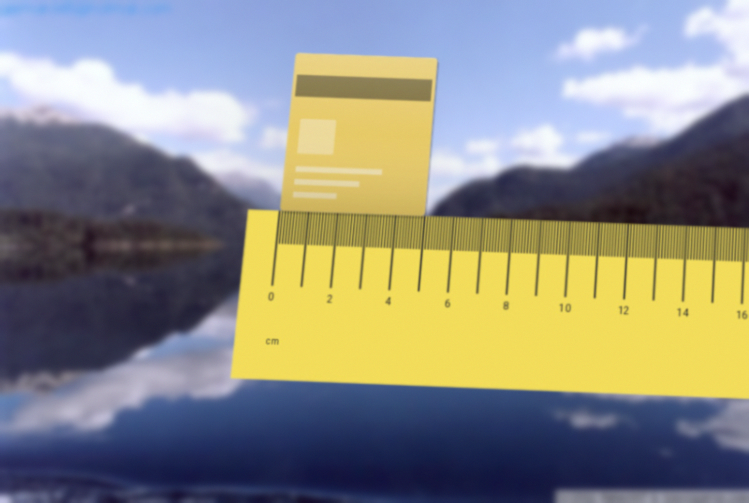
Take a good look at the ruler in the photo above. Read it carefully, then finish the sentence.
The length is 5 cm
